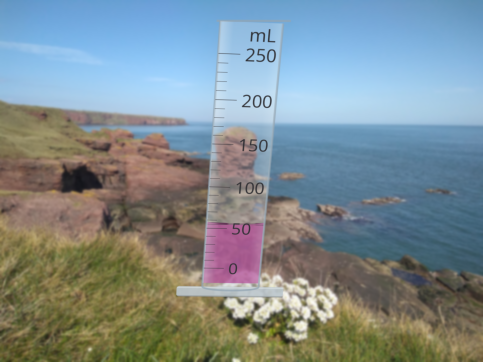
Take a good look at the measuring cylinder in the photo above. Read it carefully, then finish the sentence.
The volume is 55 mL
